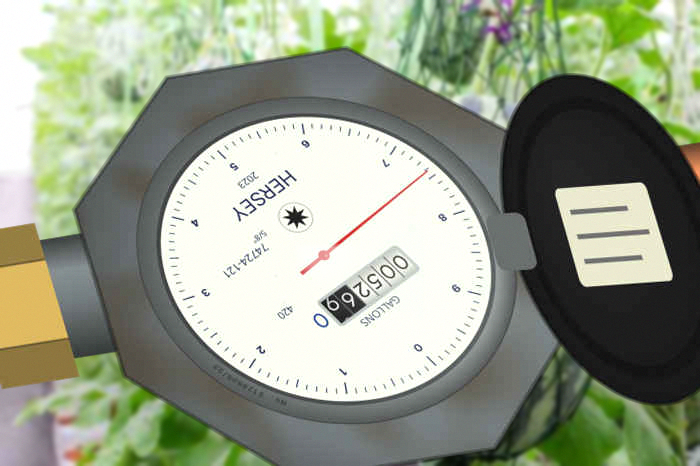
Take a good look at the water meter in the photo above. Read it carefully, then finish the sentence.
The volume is 52687.4 gal
